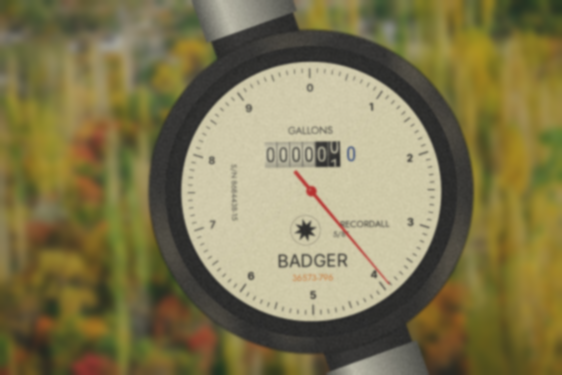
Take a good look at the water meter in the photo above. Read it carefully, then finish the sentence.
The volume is 3.9 gal
